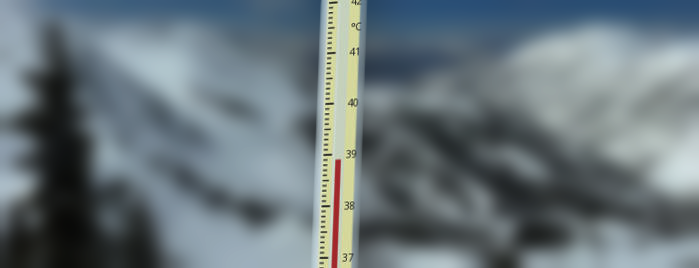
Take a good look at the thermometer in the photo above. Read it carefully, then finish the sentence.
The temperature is 38.9 °C
